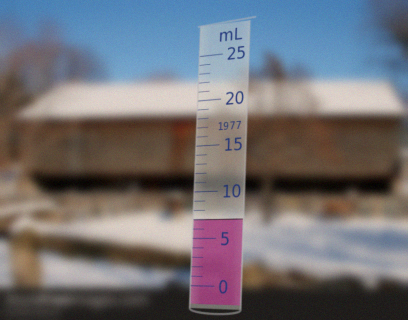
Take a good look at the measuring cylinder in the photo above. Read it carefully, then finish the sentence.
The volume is 7 mL
